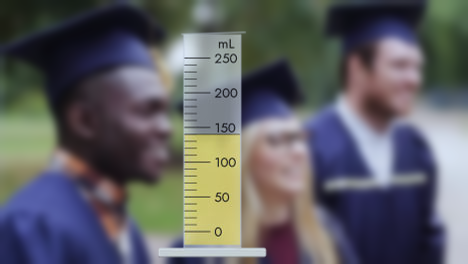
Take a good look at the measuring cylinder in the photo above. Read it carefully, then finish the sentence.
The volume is 140 mL
